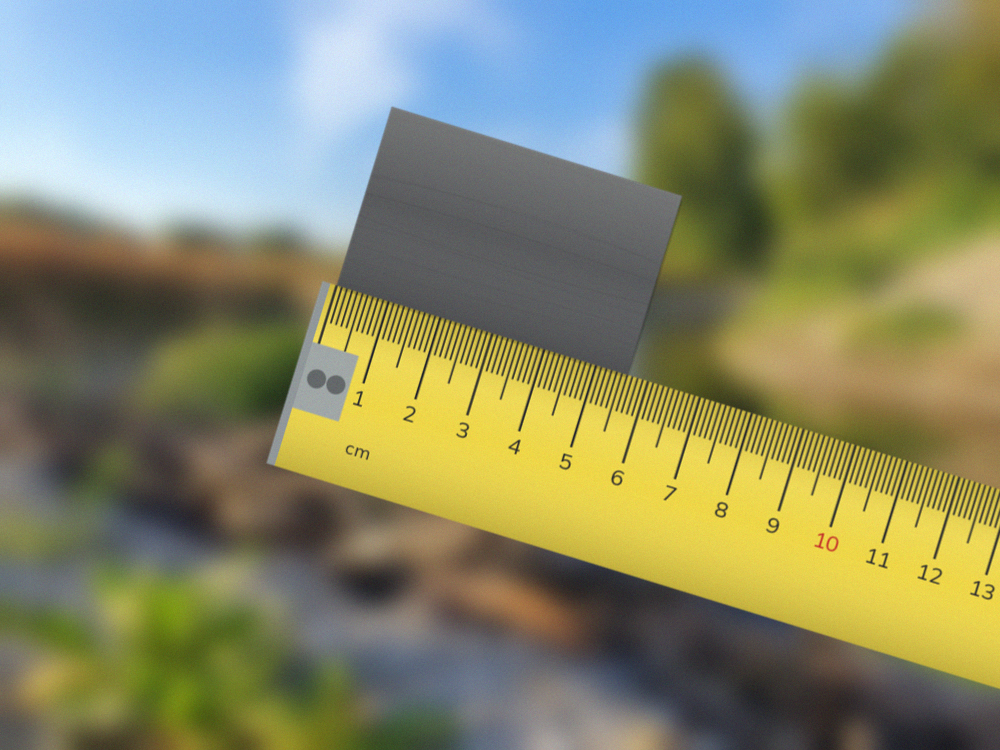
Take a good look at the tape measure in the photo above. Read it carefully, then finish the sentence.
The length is 5.6 cm
